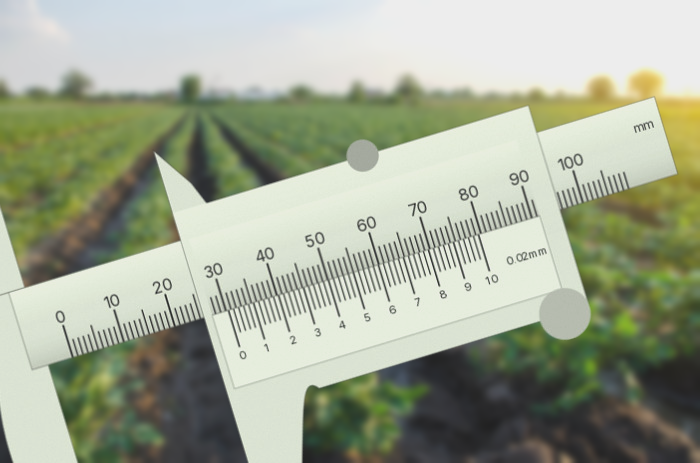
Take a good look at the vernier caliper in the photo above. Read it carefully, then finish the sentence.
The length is 30.5 mm
